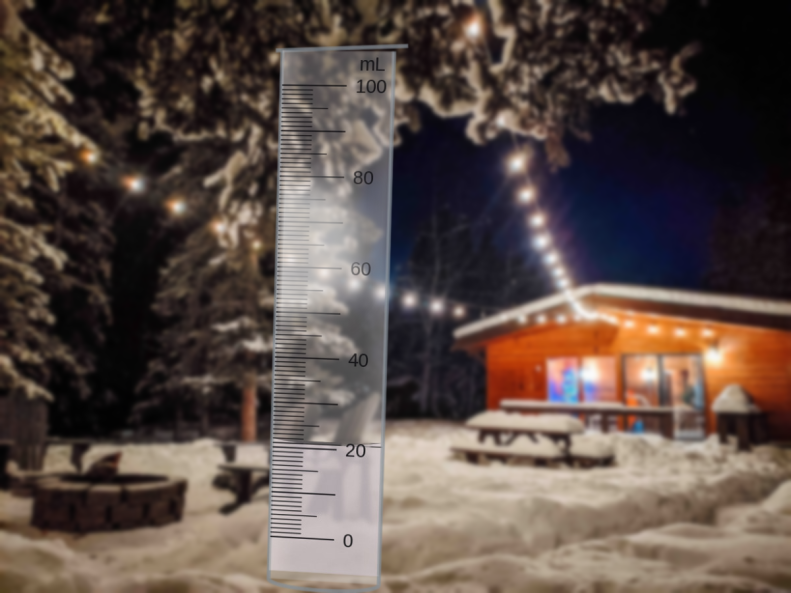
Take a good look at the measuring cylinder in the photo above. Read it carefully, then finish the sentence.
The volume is 21 mL
